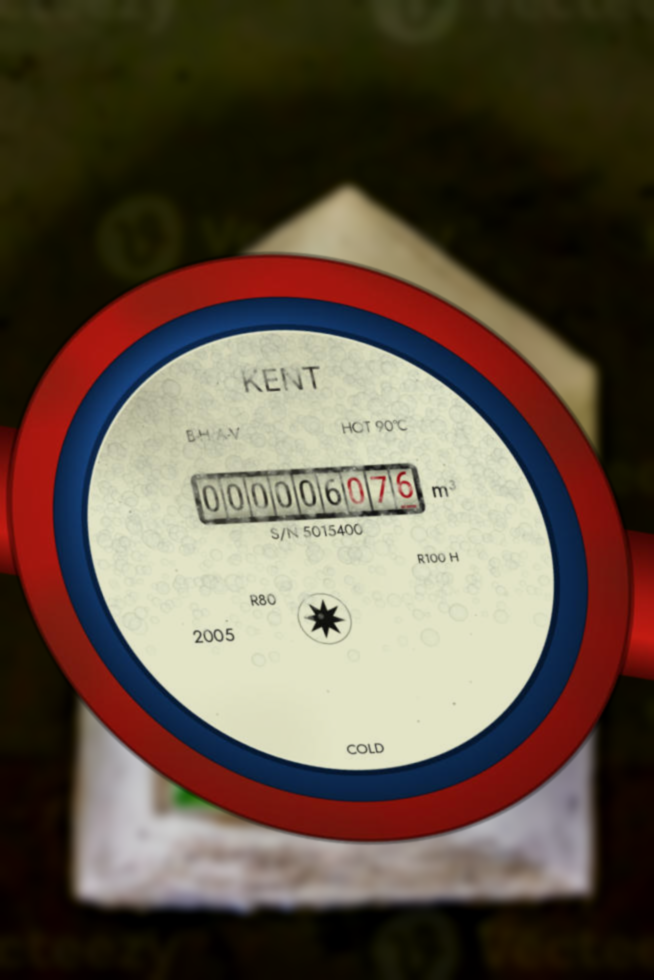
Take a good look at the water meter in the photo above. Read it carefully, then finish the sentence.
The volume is 6.076 m³
